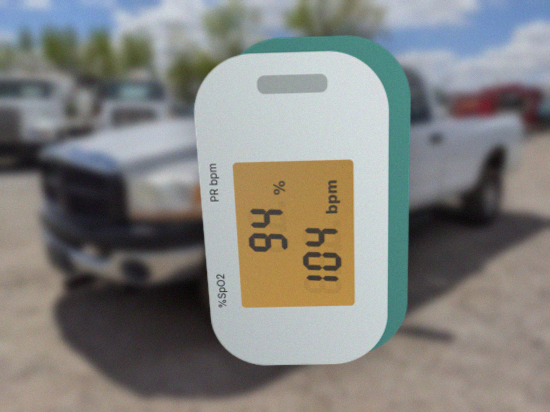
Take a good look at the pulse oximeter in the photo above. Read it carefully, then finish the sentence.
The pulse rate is 104 bpm
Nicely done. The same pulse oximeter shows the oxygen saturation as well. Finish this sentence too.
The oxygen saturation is 94 %
